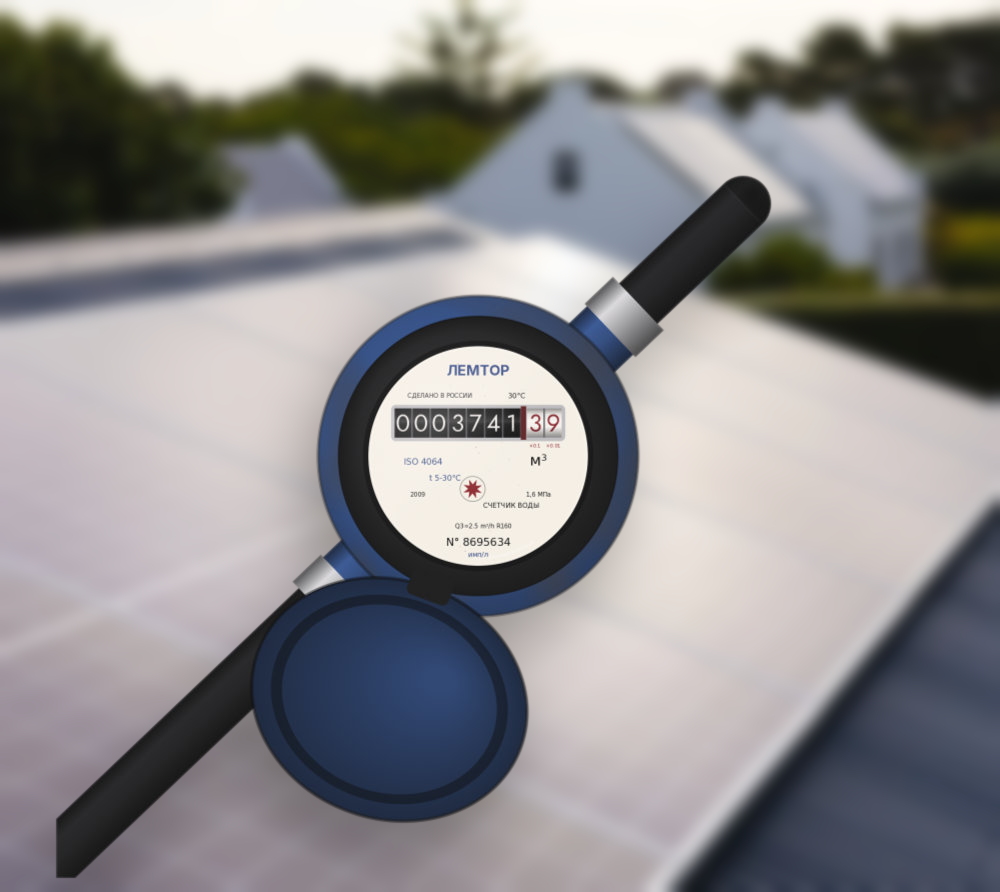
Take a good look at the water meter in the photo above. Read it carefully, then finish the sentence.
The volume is 3741.39 m³
